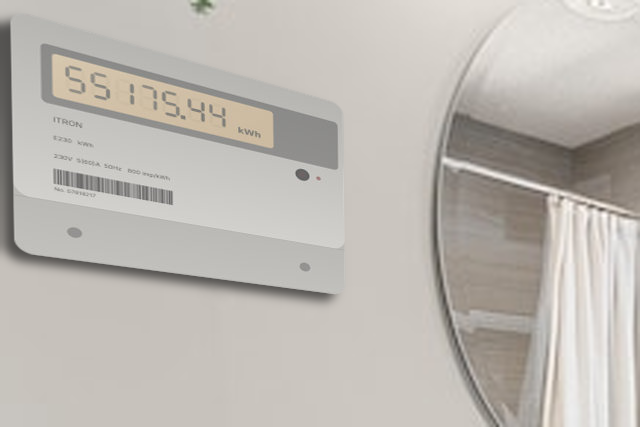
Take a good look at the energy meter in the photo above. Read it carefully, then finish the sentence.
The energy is 55175.44 kWh
